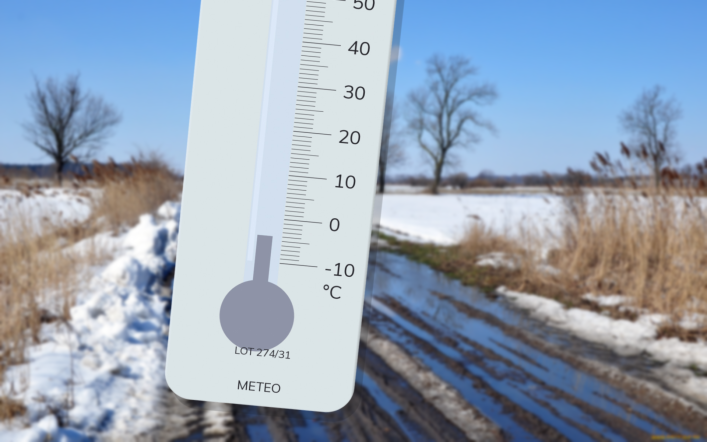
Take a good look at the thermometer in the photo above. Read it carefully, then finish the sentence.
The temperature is -4 °C
